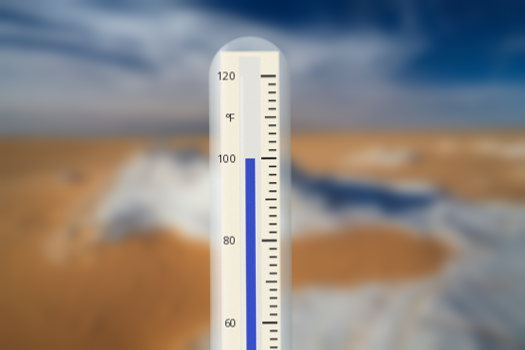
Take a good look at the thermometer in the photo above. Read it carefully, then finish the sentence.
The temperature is 100 °F
